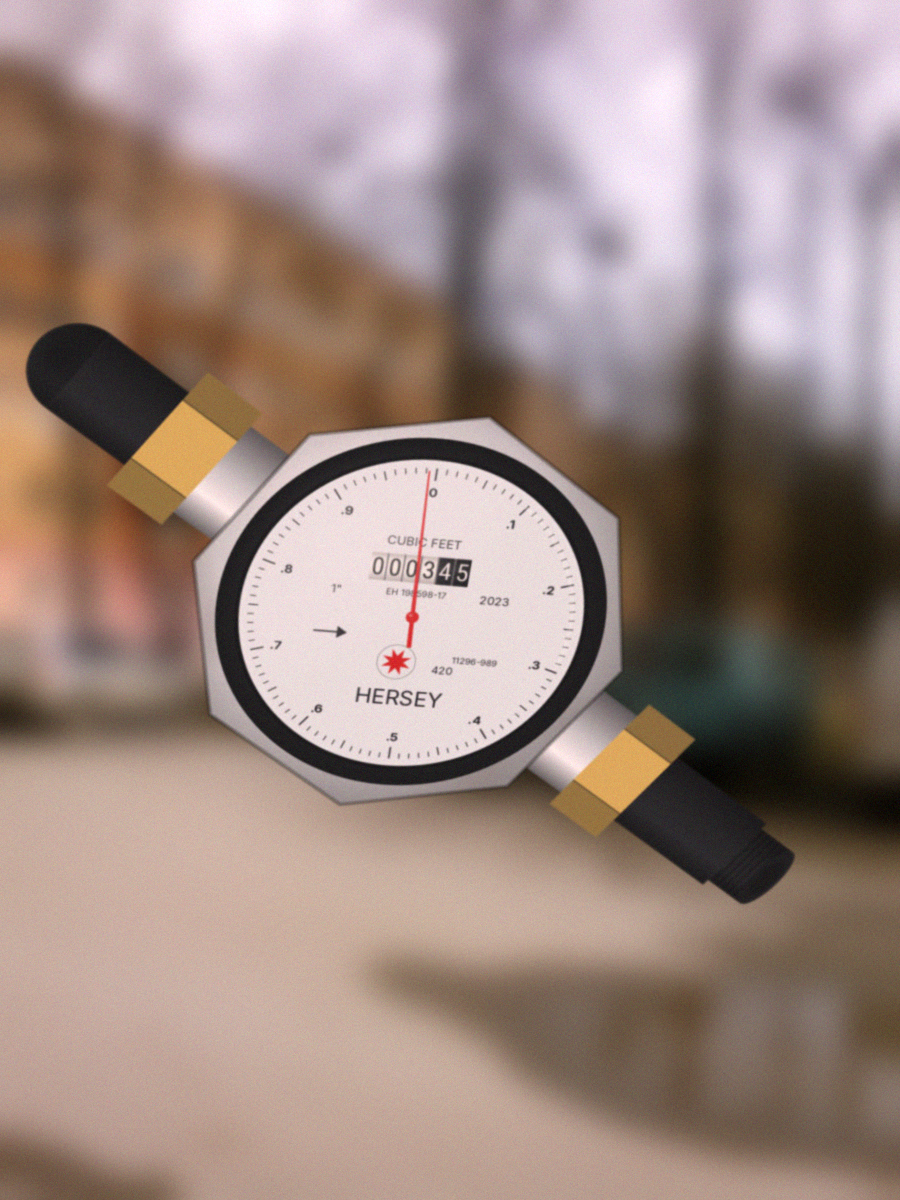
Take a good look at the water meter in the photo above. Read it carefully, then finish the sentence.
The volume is 344.99 ft³
